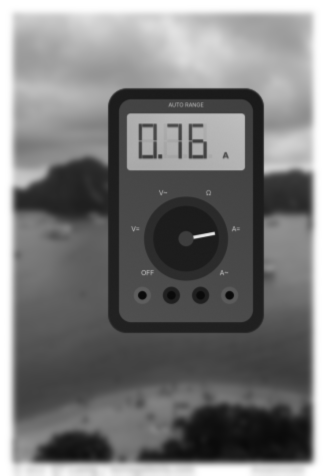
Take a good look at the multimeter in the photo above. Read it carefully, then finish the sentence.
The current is 0.76 A
